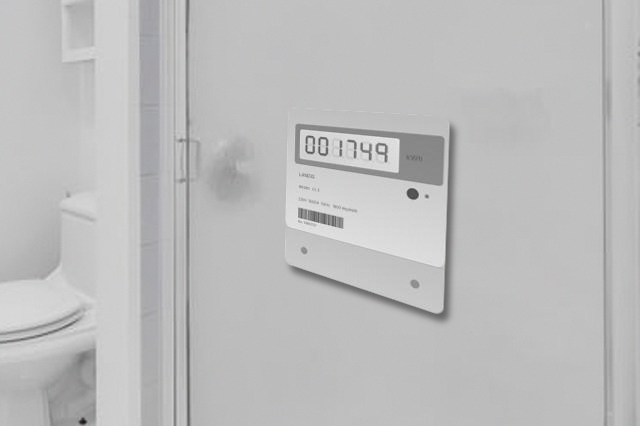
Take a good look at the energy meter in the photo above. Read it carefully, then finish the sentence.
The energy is 1749 kWh
